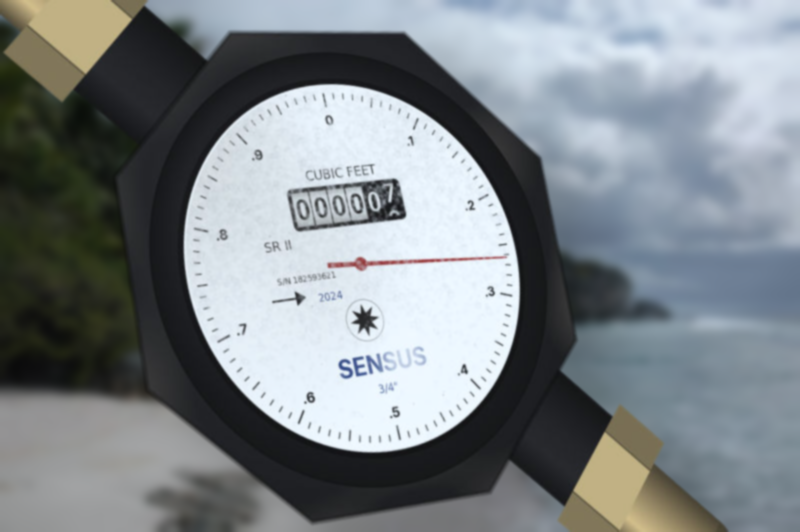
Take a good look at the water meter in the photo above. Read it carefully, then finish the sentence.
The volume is 7.26 ft³
